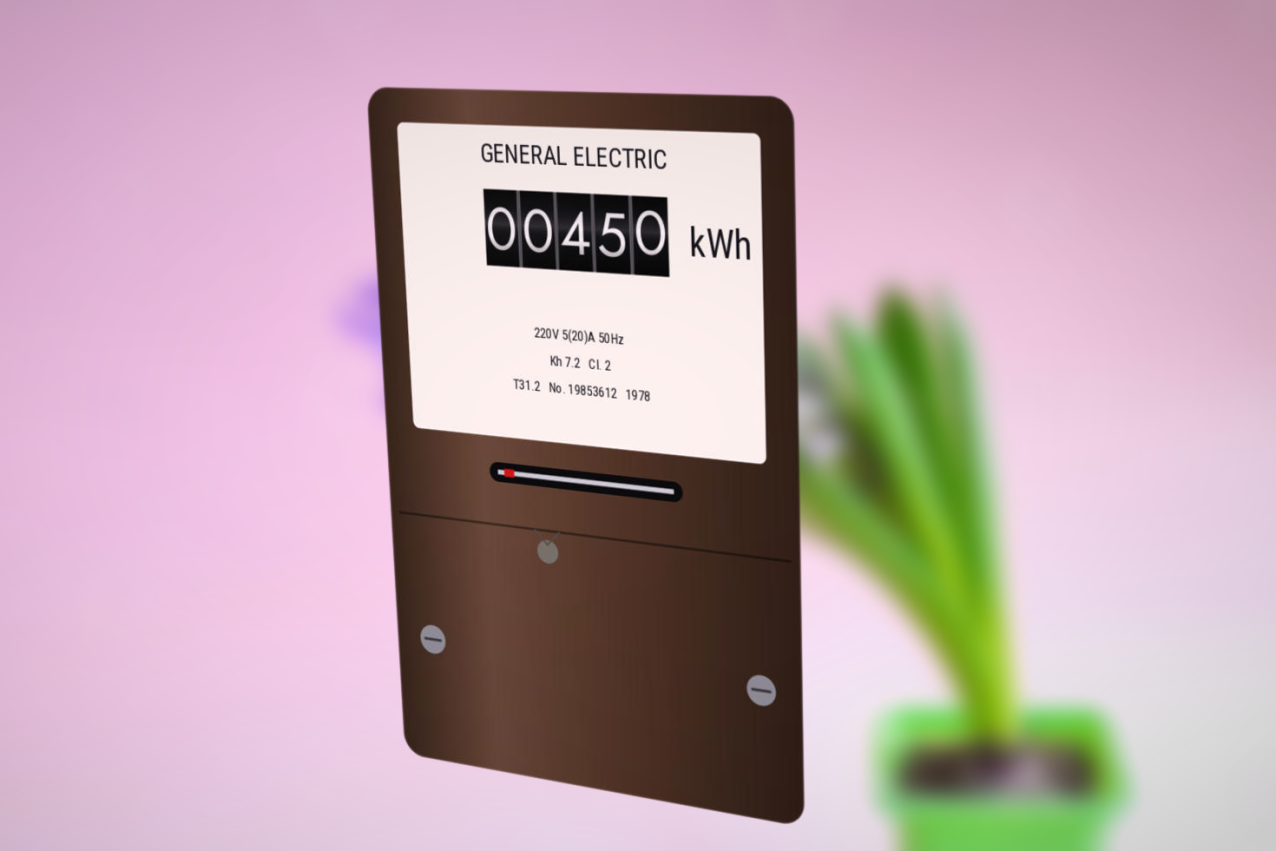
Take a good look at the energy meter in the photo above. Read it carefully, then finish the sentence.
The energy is 450 kWh
